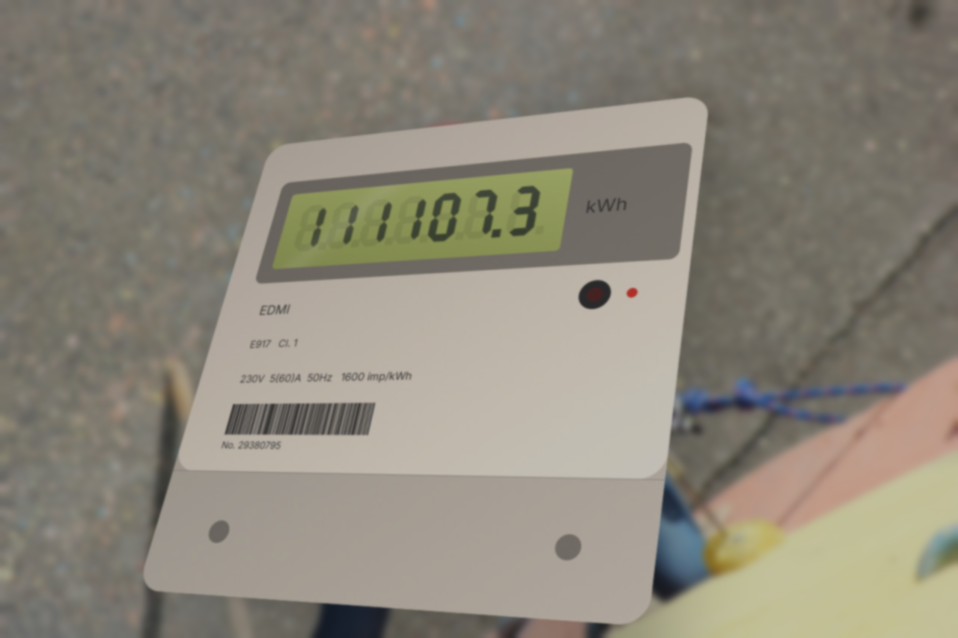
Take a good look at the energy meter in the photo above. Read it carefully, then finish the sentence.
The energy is 111107.3 kWh
